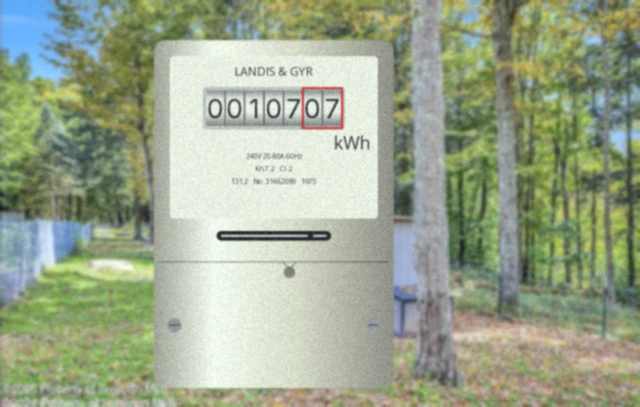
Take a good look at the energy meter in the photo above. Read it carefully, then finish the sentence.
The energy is 107.07 kWh
